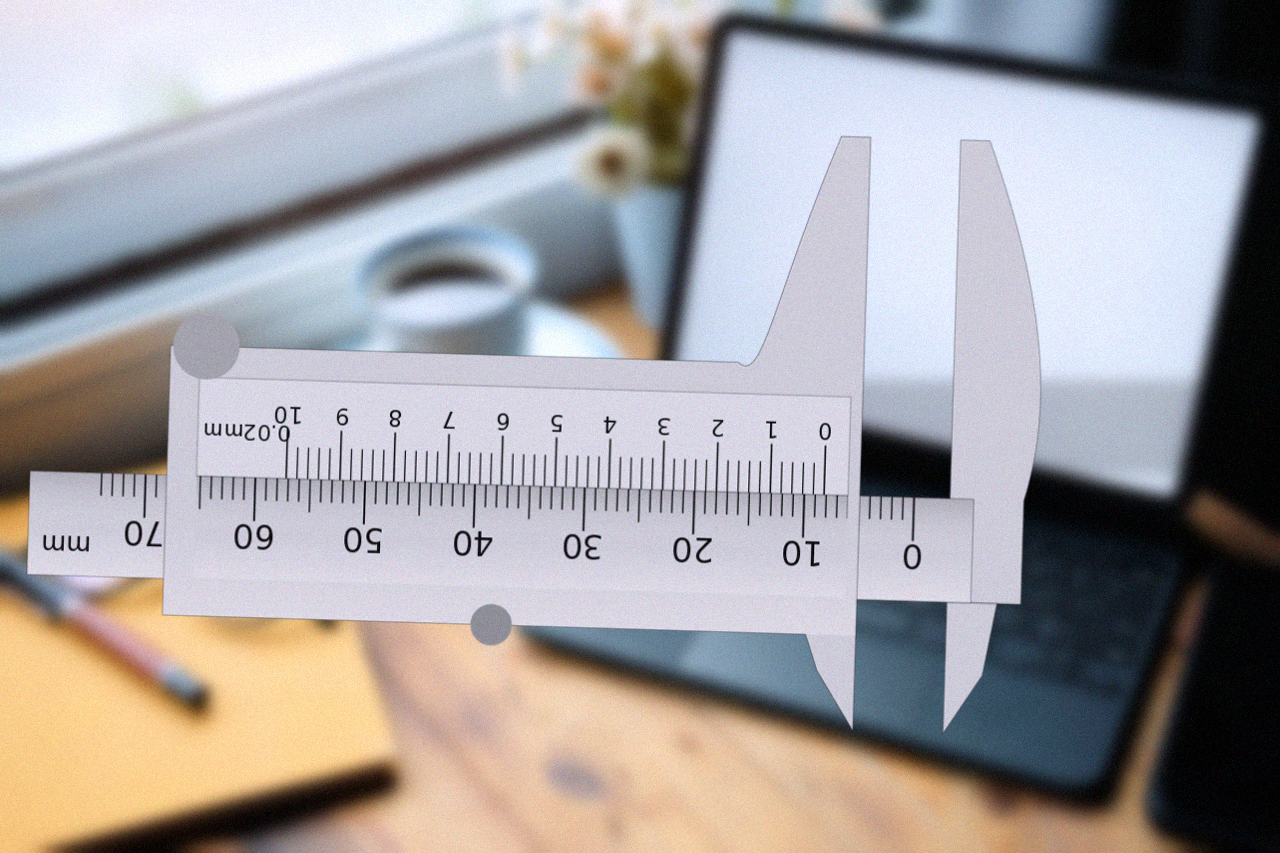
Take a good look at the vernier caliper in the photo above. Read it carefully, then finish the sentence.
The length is 8.2 mm
